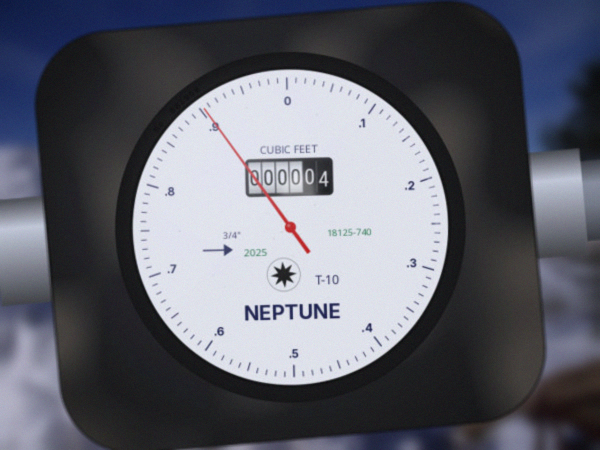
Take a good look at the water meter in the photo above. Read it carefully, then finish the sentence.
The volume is 3.90 ft³
